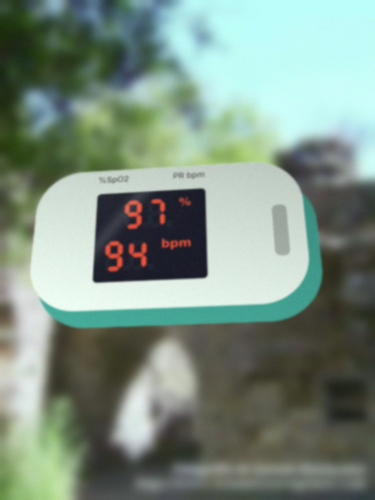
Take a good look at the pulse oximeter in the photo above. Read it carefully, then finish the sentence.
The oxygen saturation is 97 %
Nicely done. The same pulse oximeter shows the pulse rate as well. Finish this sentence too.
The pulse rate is 94 bpm
